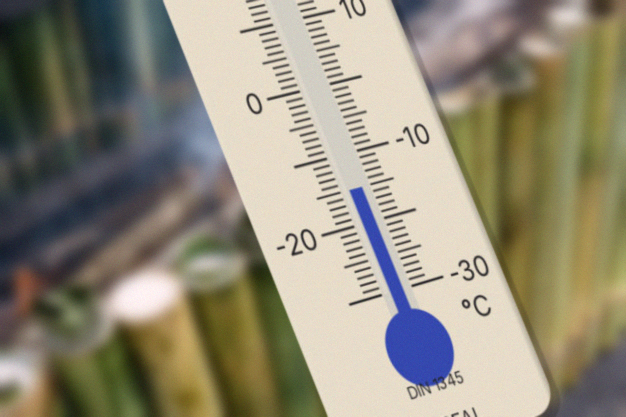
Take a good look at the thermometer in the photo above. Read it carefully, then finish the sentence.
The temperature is -15 °C
